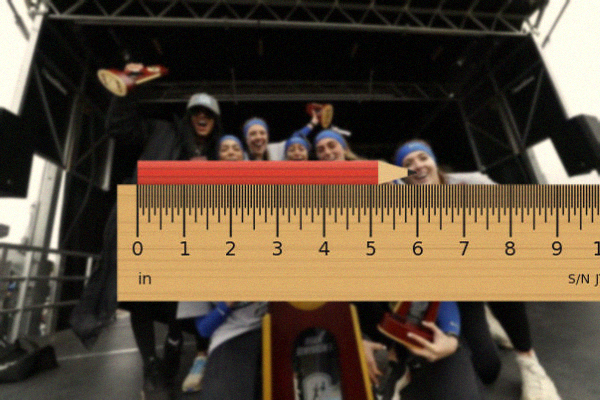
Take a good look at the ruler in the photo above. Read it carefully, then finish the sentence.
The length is 6 in
